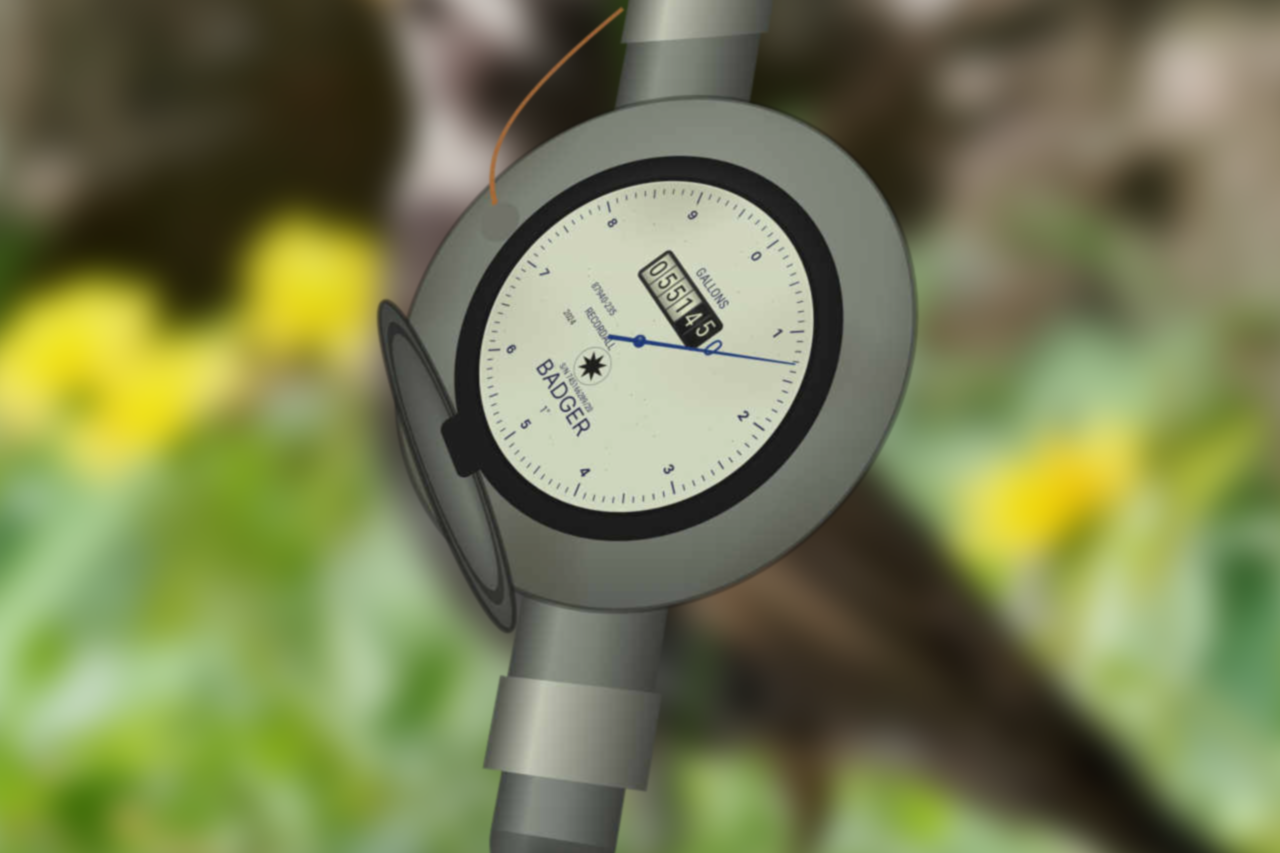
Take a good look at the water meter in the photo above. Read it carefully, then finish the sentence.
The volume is 551451.3 gal
